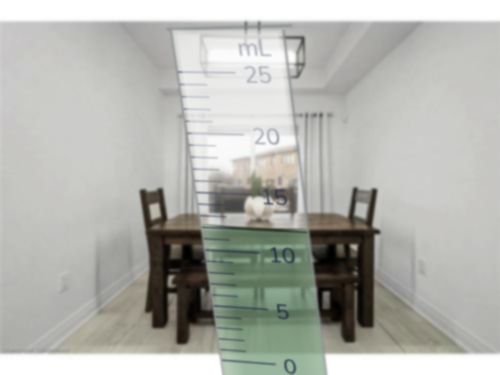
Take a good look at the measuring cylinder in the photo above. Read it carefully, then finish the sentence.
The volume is 12 mL
